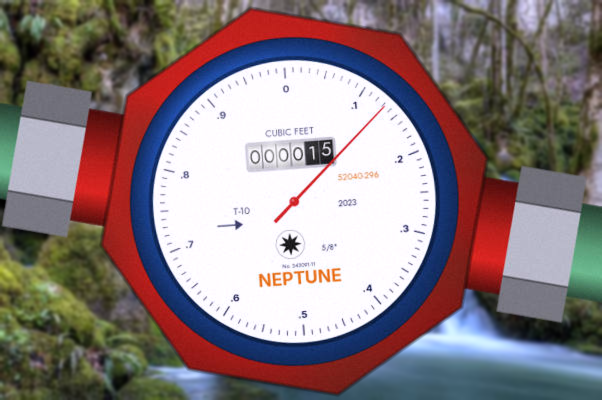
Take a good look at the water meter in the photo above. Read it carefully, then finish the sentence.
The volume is 15.13 ft³
